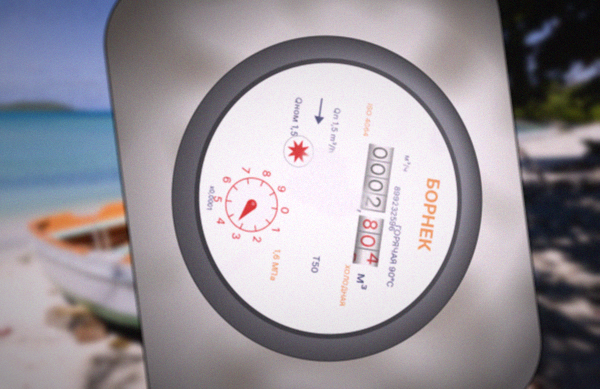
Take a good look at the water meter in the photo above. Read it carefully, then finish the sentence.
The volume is 2.8043 m³
